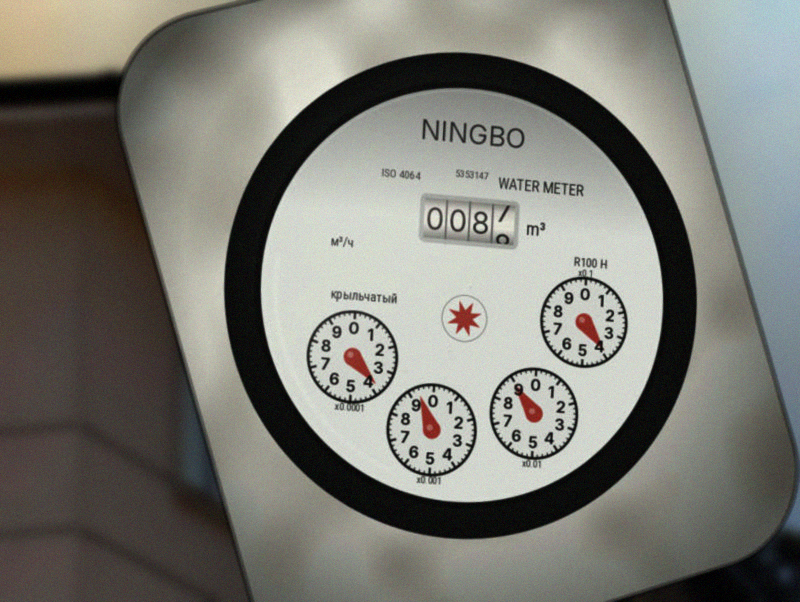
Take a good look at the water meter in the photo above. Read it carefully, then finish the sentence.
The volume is 87.3893 m³
